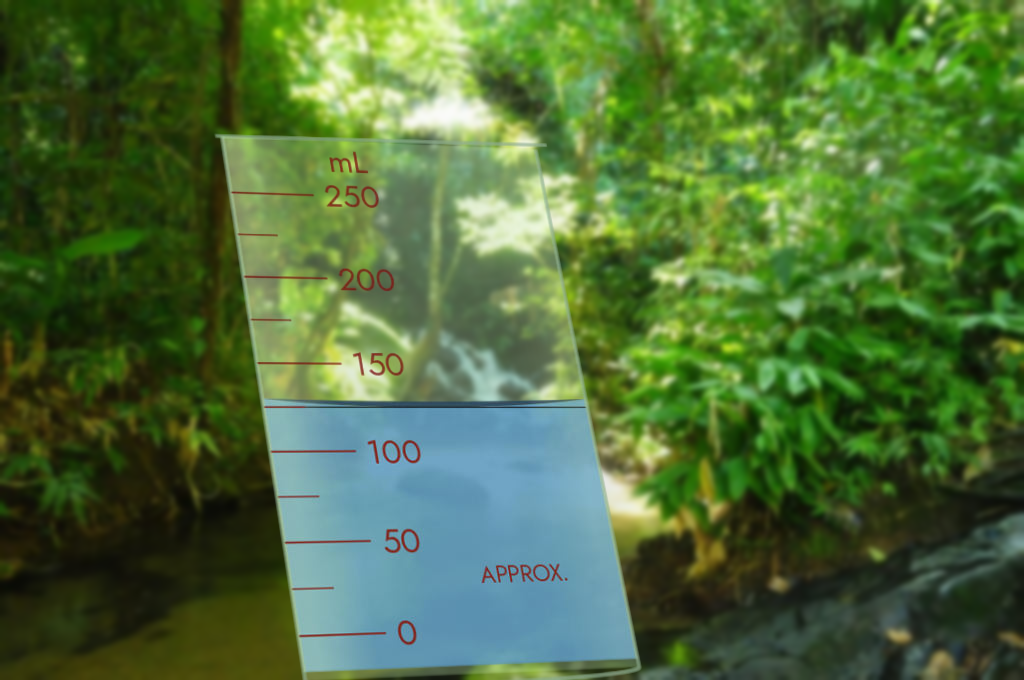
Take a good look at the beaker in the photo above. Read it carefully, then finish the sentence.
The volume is 125 mL
